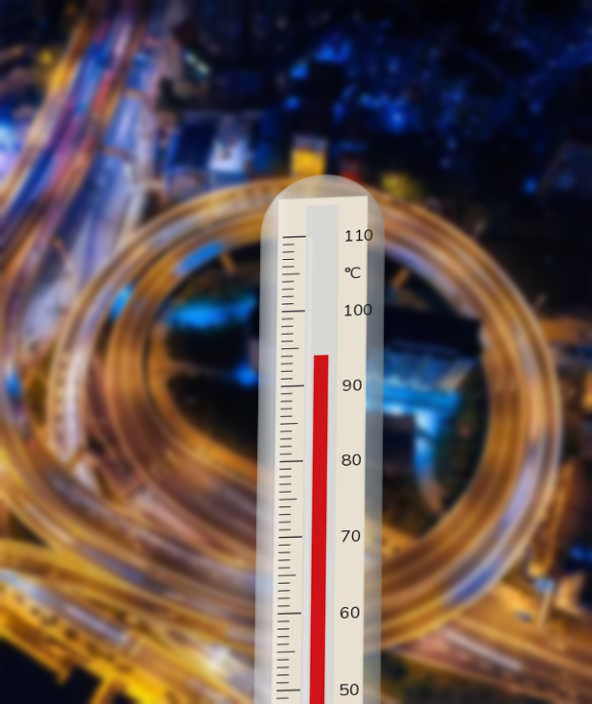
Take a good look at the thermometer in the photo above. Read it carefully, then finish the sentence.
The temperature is 94 °C
